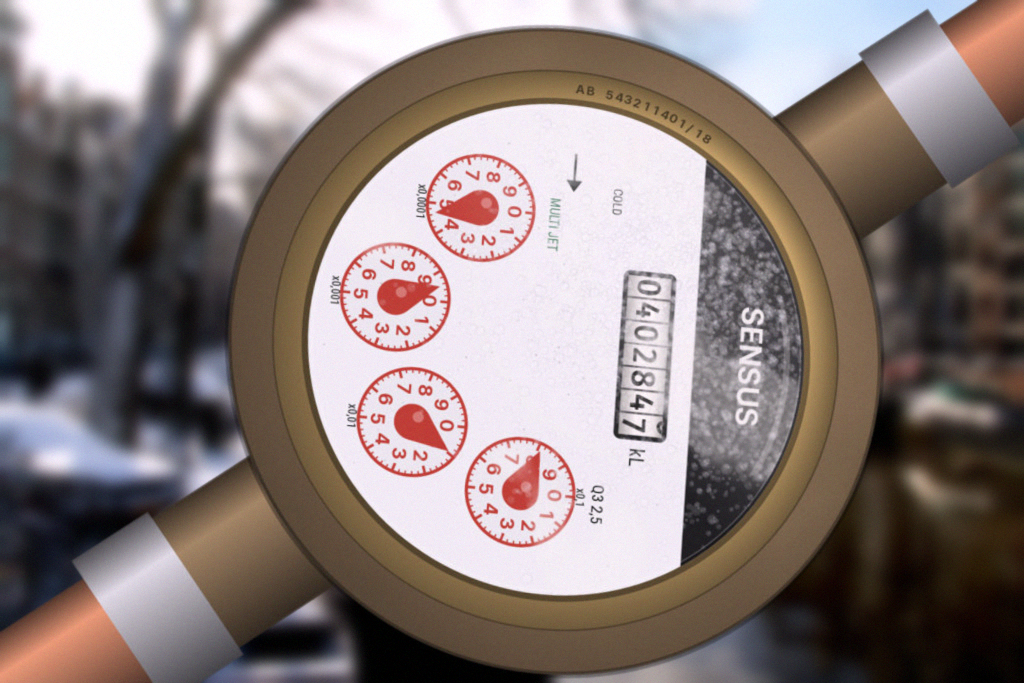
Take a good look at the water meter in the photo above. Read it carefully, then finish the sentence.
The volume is 402846.8094 kL
